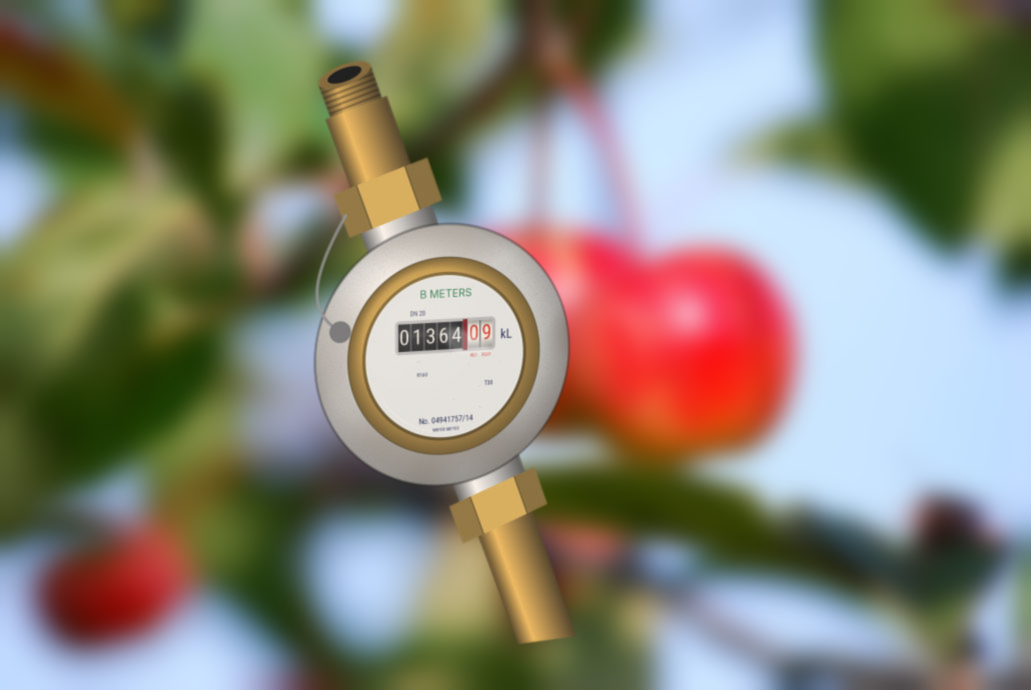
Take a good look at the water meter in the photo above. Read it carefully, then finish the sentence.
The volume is 1364.09 kL
